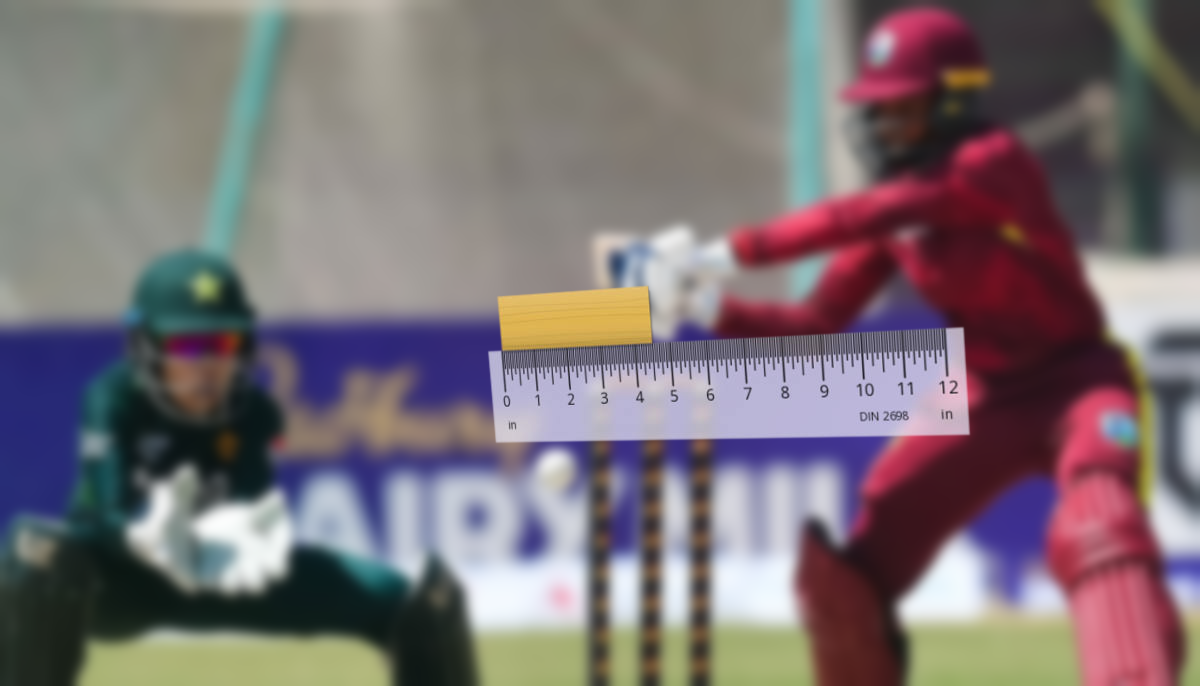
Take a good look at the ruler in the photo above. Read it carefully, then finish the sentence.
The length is 4.5 in
